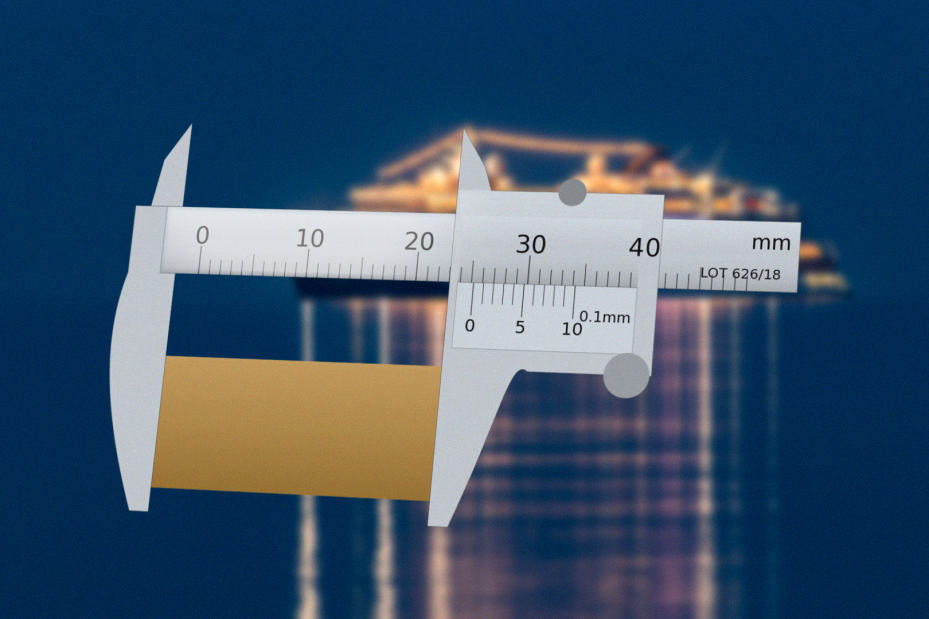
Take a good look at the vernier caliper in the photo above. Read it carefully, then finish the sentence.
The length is 25.2 mm
